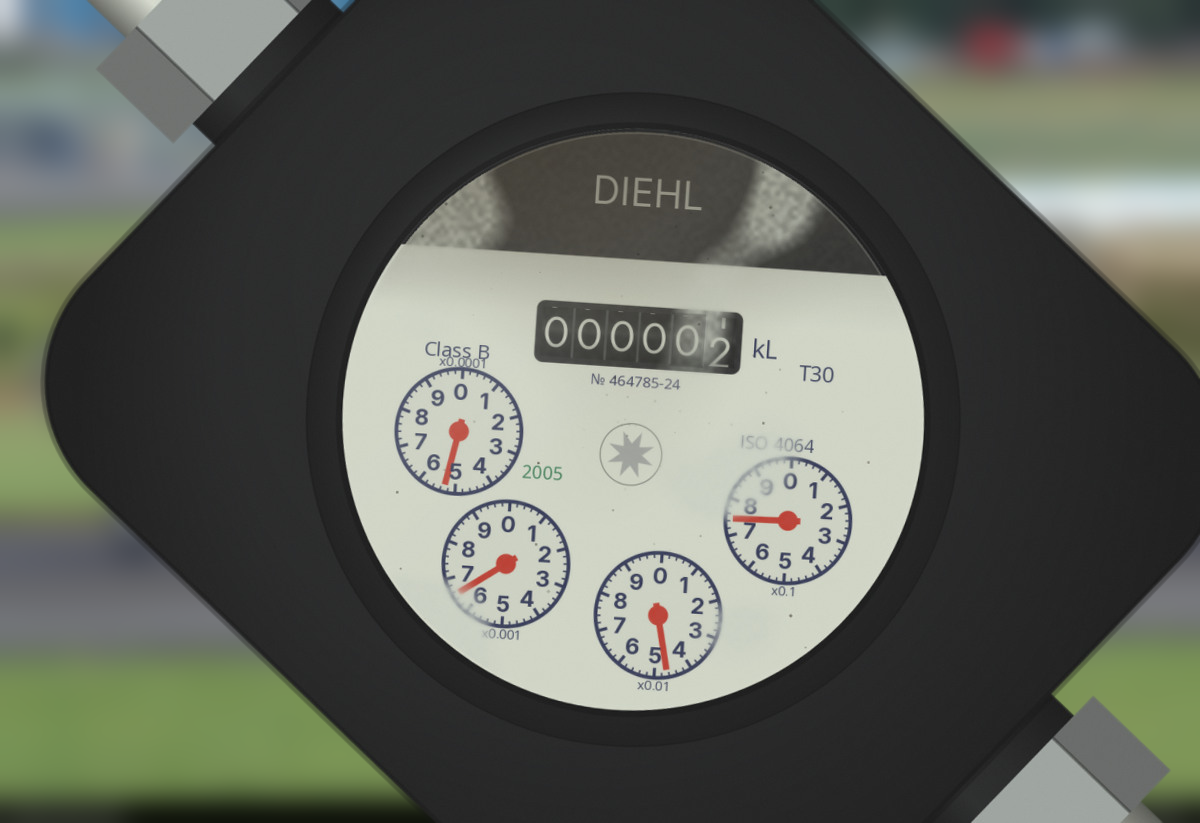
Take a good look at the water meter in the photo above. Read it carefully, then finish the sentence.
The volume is 1.7465 kL
